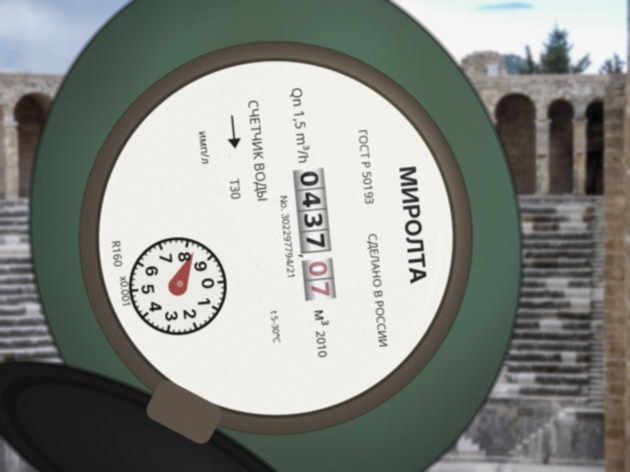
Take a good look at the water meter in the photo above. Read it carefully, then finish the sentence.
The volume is 437.078 m³
